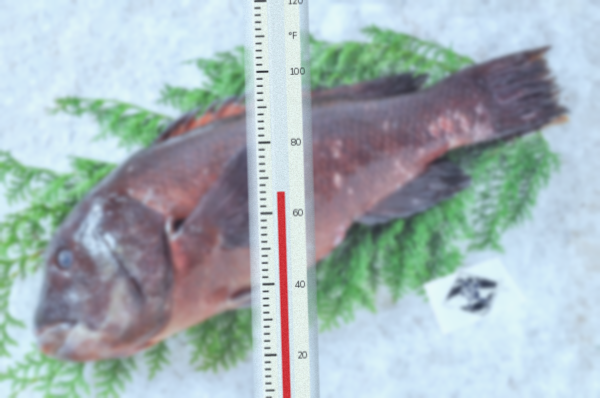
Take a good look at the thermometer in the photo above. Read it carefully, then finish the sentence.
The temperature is 66 °F
